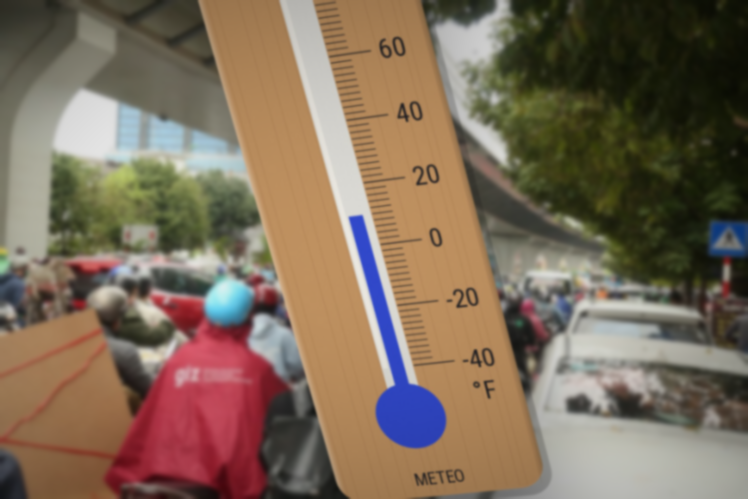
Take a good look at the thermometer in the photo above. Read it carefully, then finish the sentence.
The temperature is 10 °F
